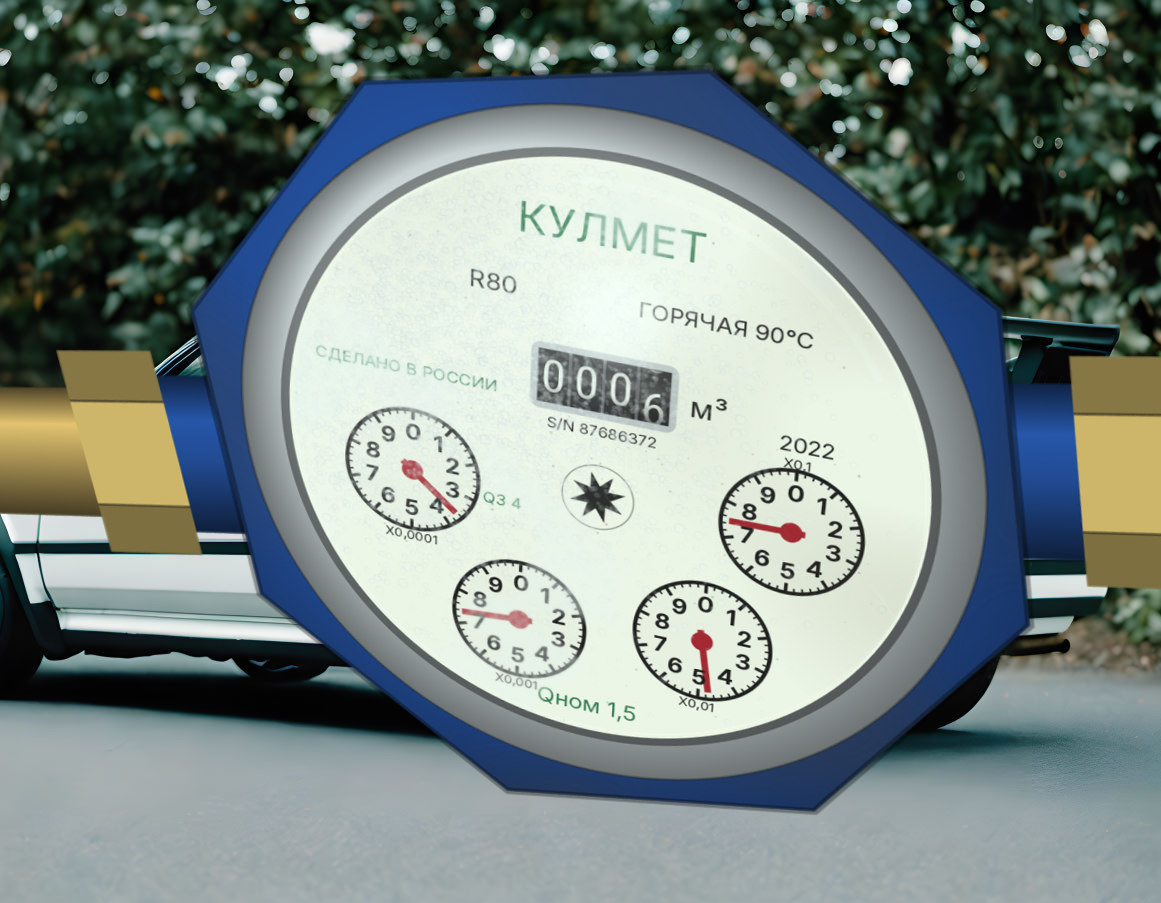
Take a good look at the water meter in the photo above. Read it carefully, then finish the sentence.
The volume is 5.7473 m³
